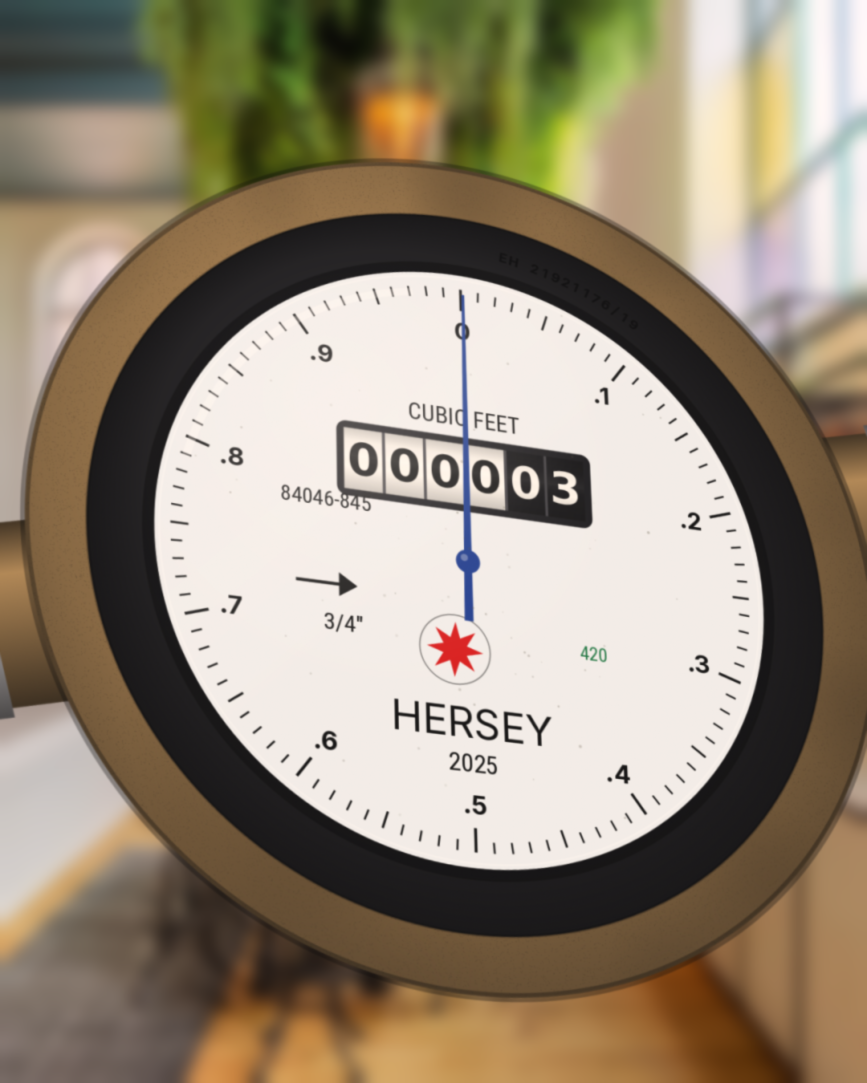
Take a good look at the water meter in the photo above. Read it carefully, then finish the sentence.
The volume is 3.00 ft³
